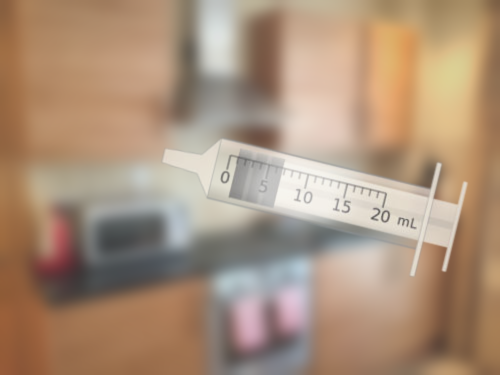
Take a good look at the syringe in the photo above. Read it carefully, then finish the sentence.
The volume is 1 mL
